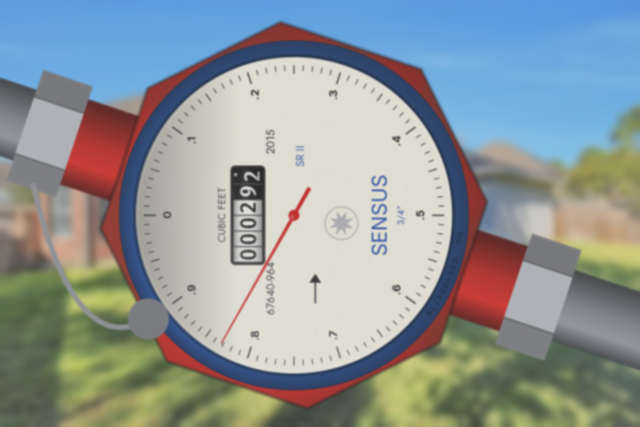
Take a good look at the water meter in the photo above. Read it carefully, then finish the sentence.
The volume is 291.83 ft³
